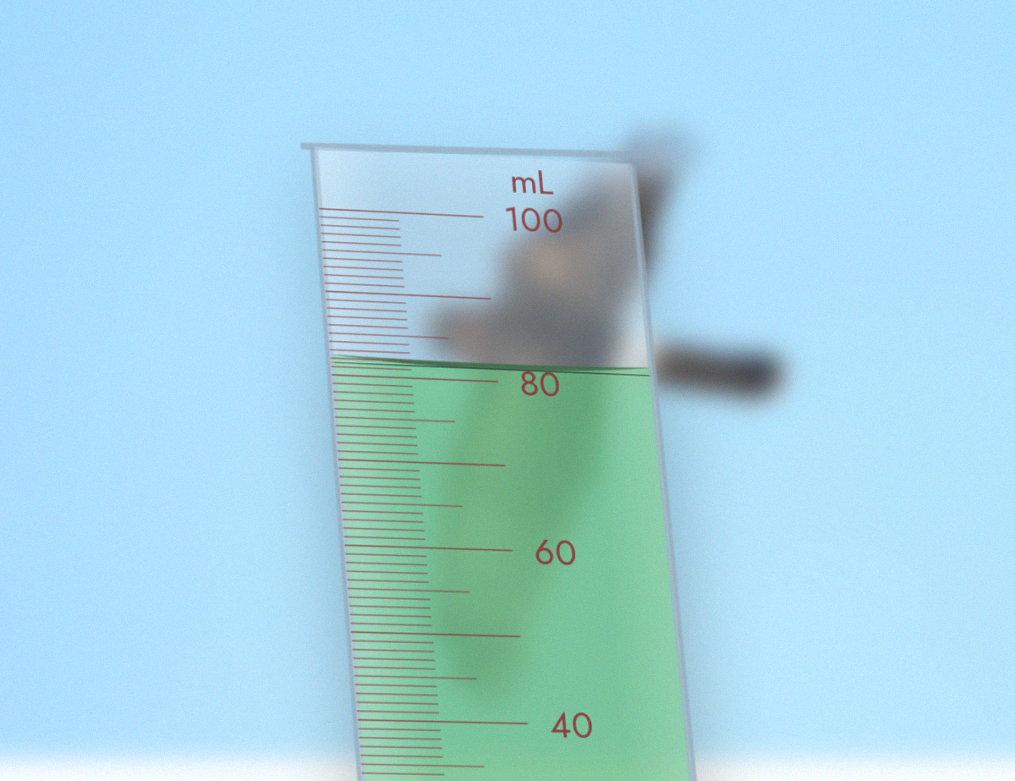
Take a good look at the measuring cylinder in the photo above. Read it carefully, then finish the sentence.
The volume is 81.5 mL
